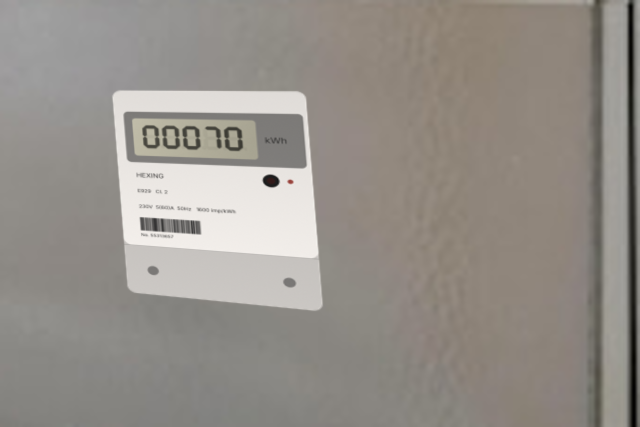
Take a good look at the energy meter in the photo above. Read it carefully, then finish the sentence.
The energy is 70 kWh
